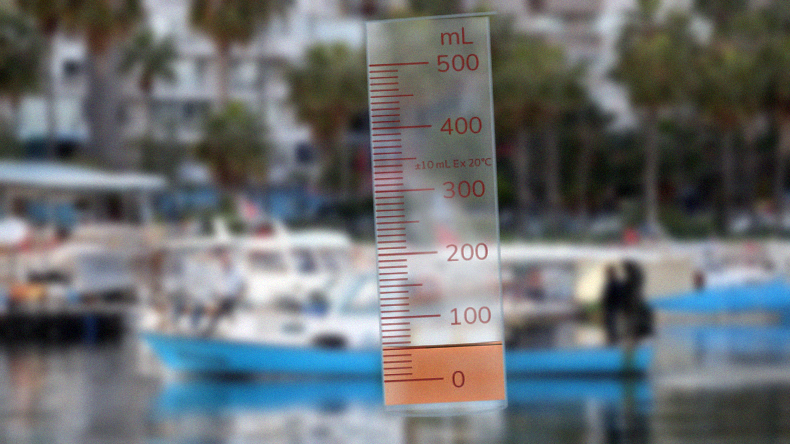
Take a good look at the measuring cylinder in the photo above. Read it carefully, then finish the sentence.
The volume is 50 mL
